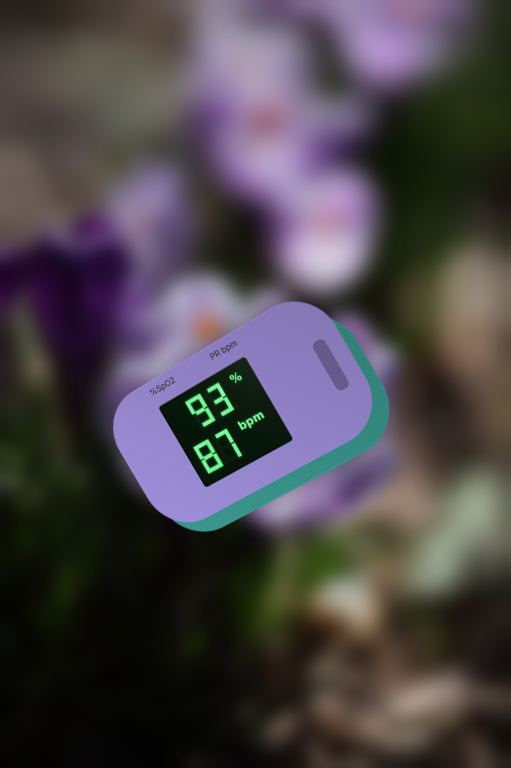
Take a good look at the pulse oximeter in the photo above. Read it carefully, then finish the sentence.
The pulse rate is 87 bpm
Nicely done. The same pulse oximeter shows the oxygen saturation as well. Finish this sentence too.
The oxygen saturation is 93 %
